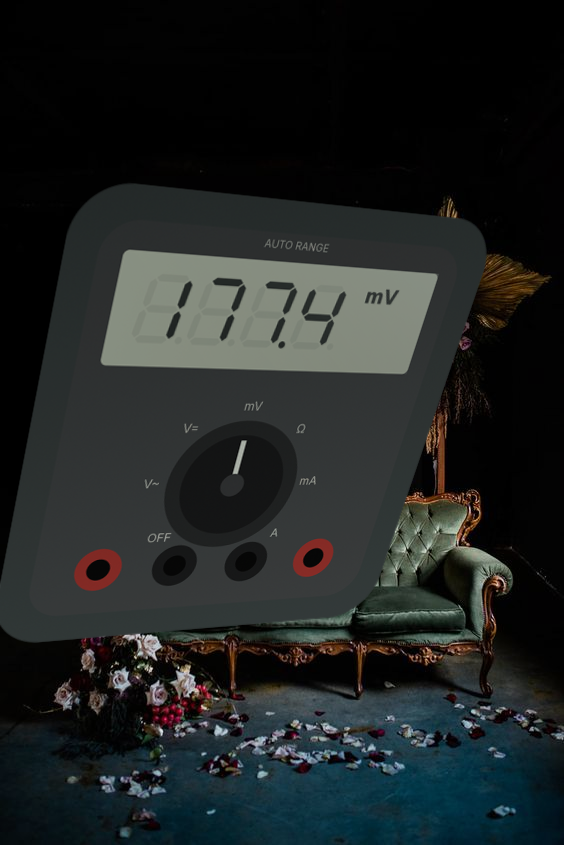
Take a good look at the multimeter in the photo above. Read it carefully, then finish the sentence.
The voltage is 177.4 mV
